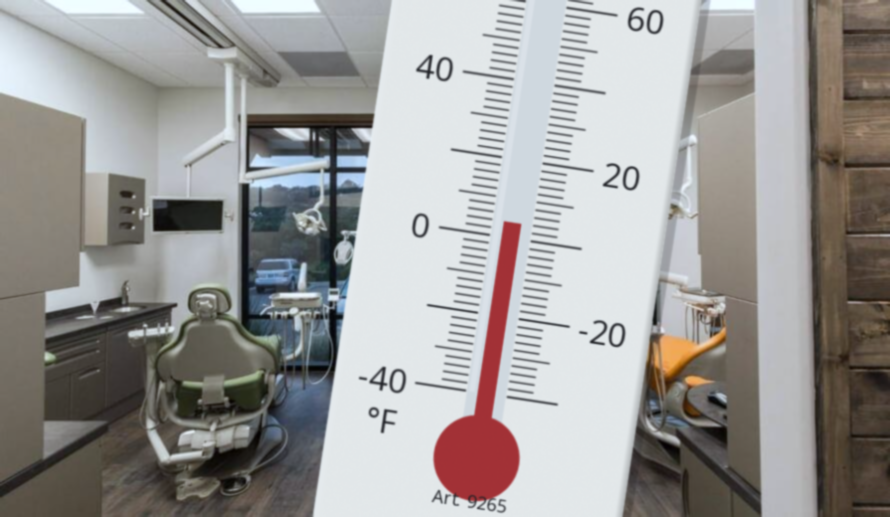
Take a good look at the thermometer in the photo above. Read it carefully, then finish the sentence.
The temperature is 4 °F
